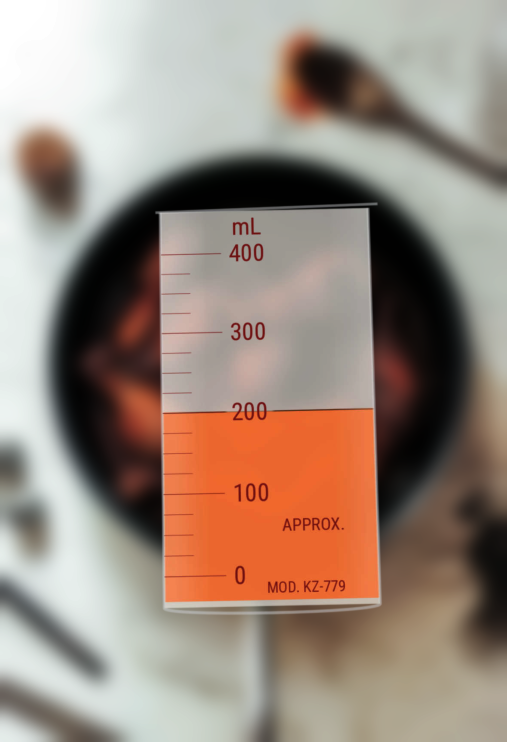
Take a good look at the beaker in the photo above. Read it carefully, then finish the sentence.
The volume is 200 mL
